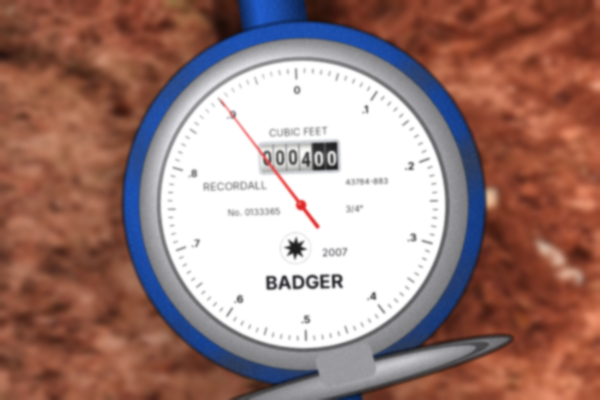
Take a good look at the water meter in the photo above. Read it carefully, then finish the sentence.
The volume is 399.90 ft³
